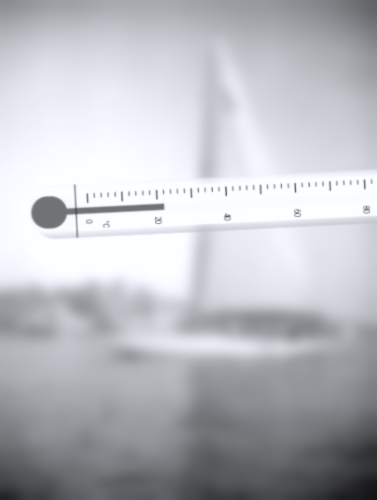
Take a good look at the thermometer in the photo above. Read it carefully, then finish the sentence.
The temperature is 22 °C
